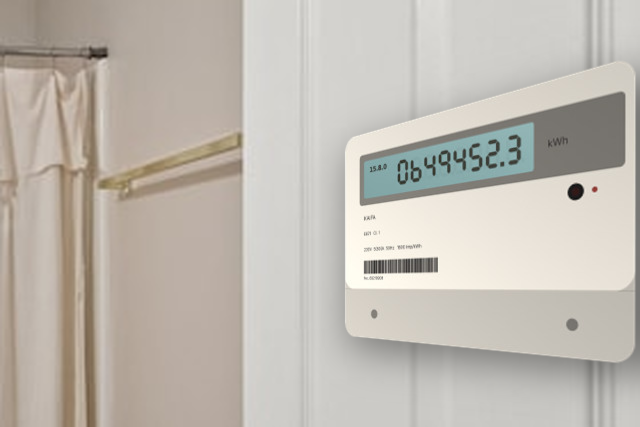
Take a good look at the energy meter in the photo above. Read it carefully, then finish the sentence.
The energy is 649452.3 kWh
